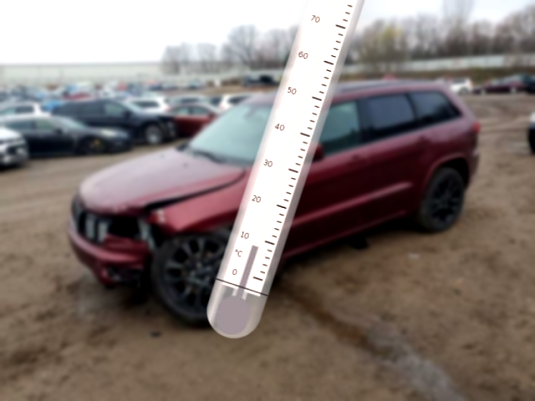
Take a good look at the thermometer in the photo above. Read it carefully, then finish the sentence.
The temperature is 8 °C
